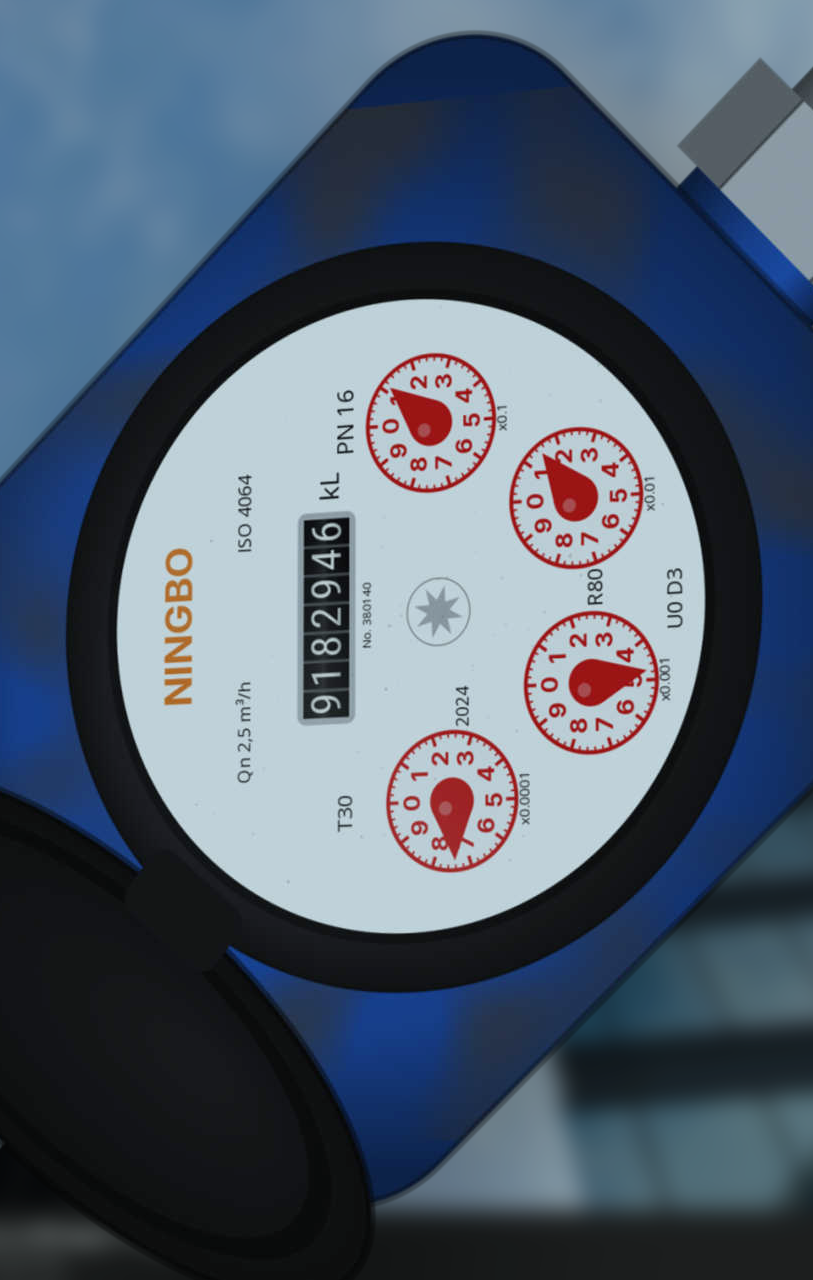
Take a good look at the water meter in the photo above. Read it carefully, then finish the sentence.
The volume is 9182946.1147 kL
